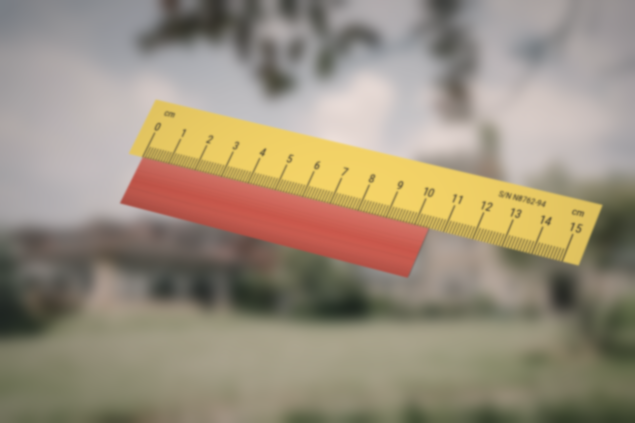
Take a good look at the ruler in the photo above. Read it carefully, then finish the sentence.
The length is 10.5 cm
